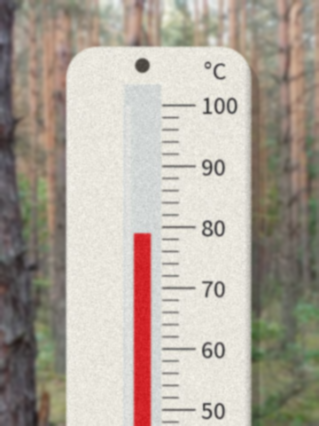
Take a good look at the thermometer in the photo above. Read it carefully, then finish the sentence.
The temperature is 79 °C
